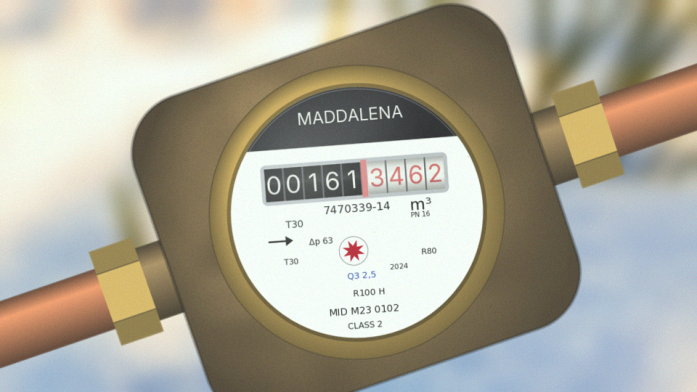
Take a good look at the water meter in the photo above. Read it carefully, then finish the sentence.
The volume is 161.3462 m³
